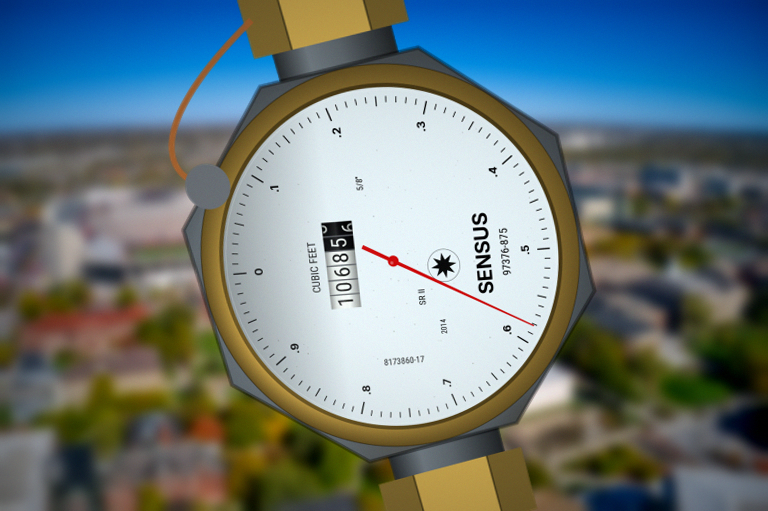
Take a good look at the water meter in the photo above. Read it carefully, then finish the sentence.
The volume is 106855.58 ft³
